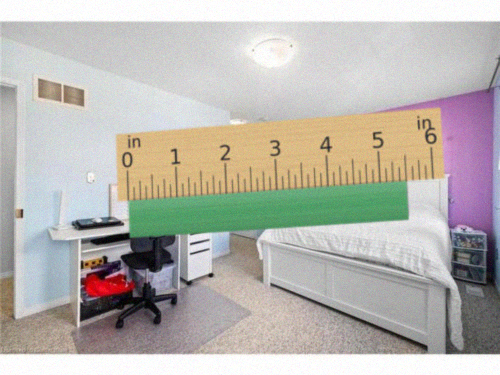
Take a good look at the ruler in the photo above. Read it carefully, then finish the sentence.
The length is 5.5 in
